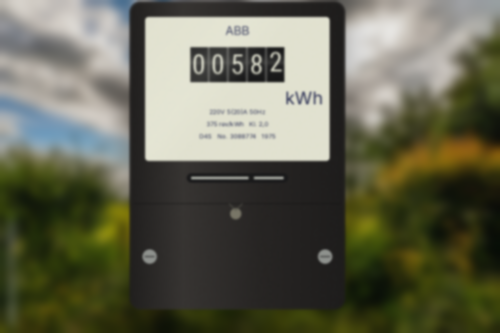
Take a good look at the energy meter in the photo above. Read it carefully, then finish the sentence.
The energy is 582 kWh
